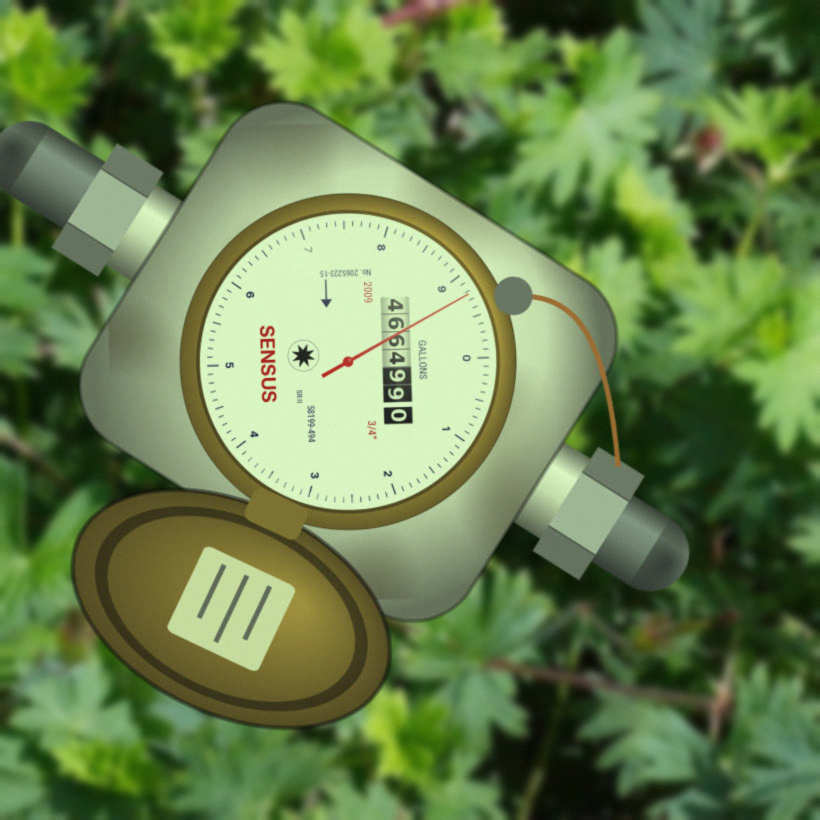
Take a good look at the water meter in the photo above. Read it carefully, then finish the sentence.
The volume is 4664989.2 gal
